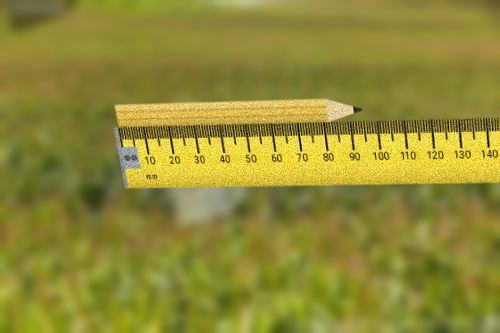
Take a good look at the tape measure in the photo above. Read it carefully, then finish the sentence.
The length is 95 mm
